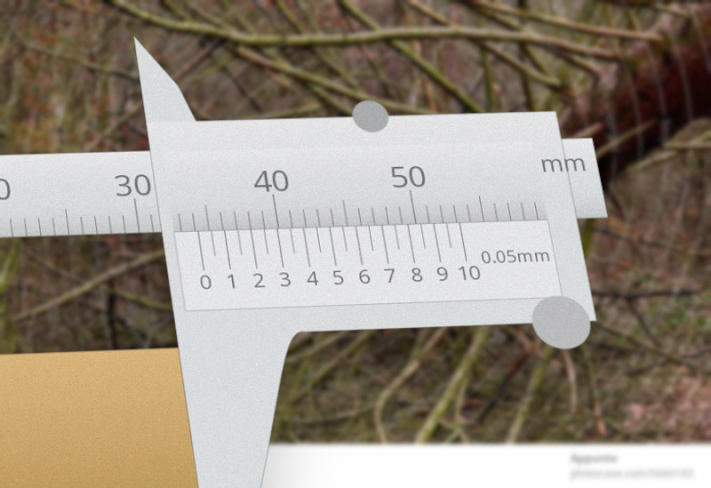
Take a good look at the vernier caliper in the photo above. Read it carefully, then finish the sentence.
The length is 34.2 mm
